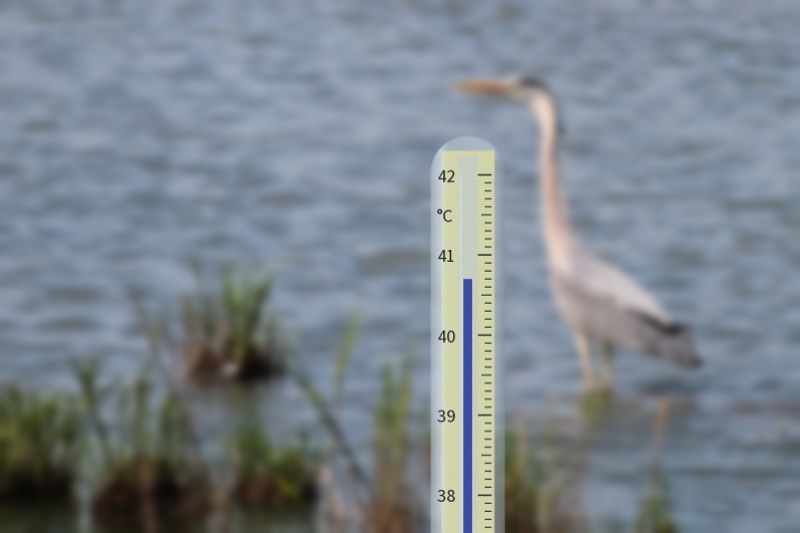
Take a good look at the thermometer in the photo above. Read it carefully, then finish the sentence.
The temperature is 40.7 °C
